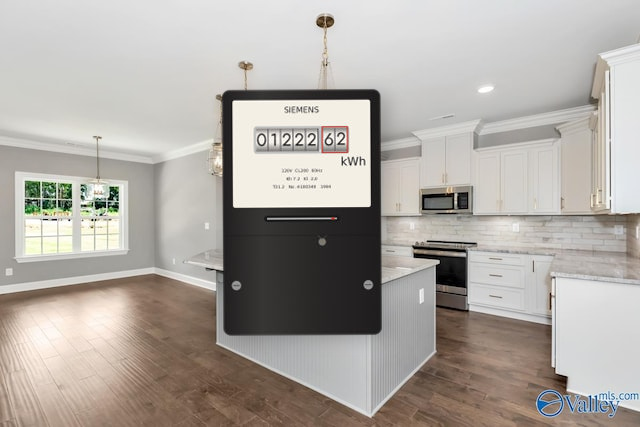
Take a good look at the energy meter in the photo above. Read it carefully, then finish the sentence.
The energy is 1222.62 kWh
